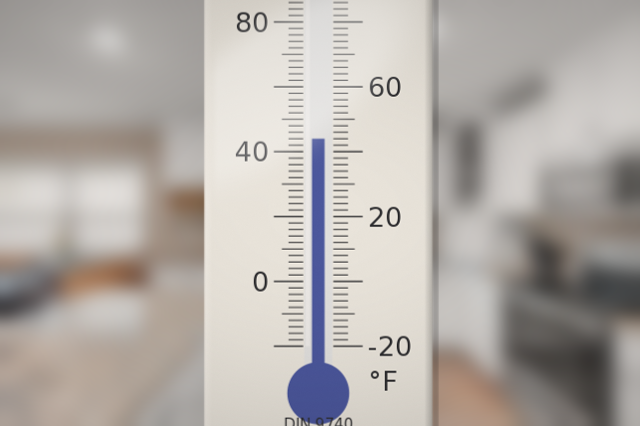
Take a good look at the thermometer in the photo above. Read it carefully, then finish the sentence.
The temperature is 44 °F
